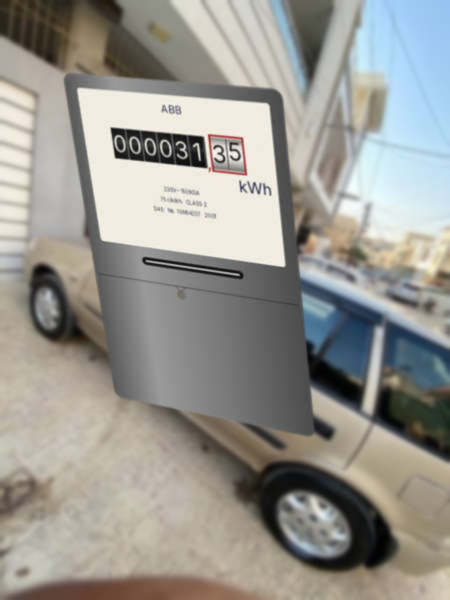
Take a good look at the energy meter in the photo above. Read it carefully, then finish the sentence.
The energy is 31.35 kWh
